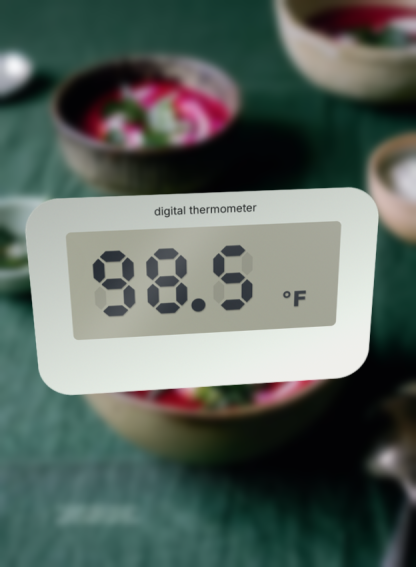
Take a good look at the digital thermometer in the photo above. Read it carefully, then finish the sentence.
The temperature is 98.5 °F
